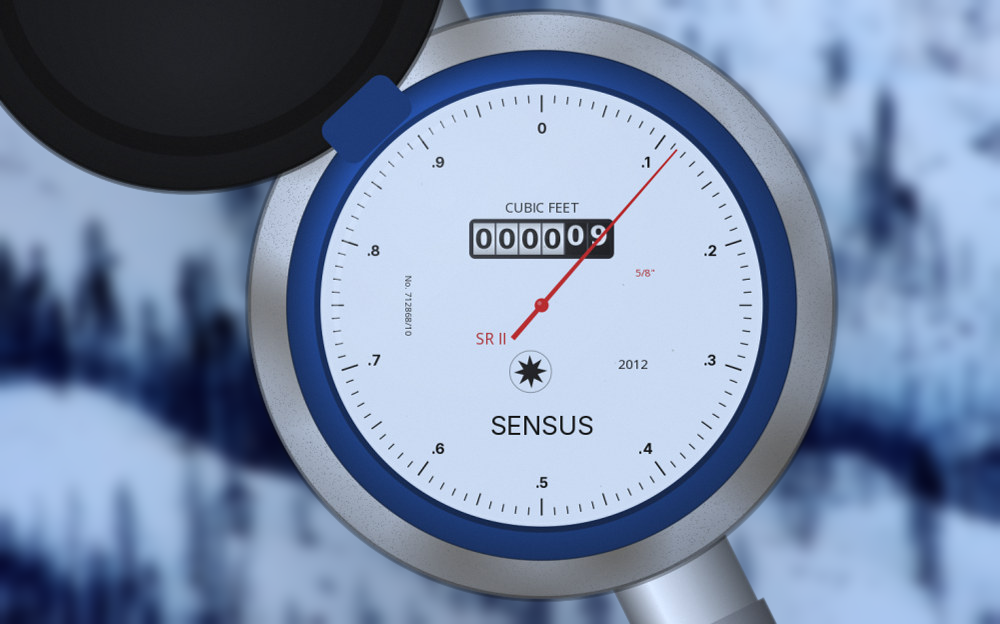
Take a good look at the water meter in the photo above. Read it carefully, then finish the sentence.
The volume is 9.11 ft³
